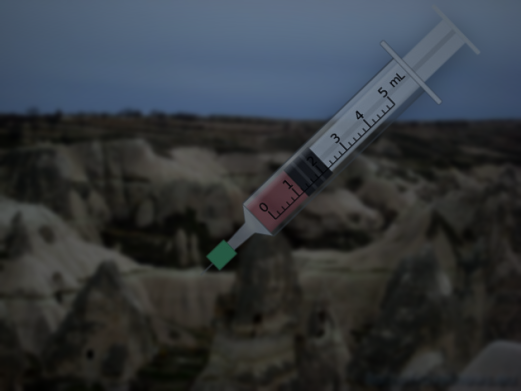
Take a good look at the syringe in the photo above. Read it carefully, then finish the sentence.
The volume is 1.2 mL
